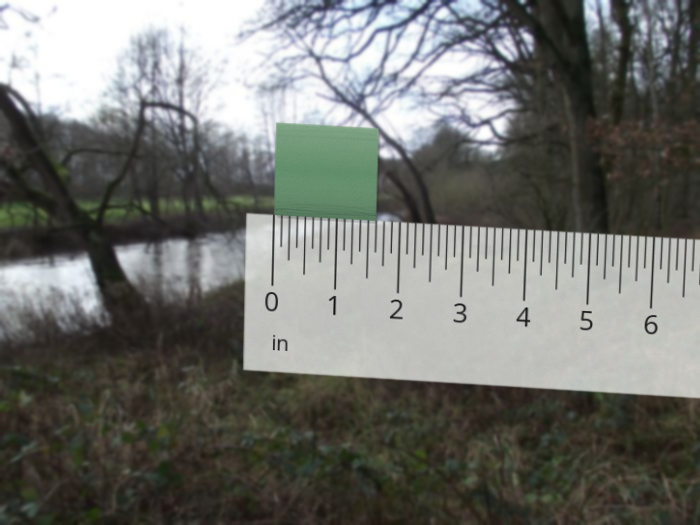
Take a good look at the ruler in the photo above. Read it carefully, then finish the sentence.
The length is 1.625 in
